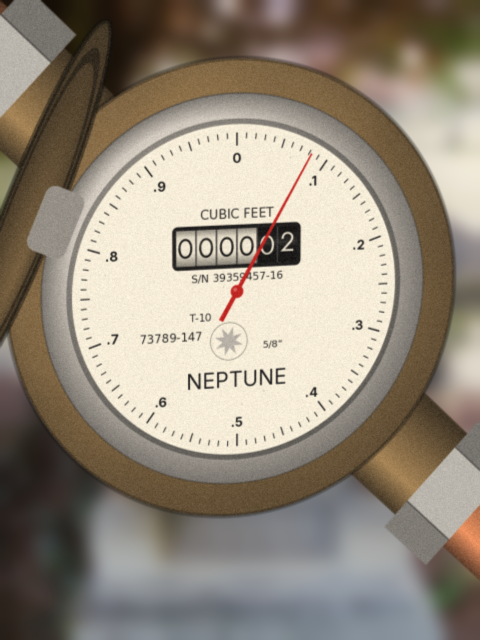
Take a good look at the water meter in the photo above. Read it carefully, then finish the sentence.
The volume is 2.08 ft³
